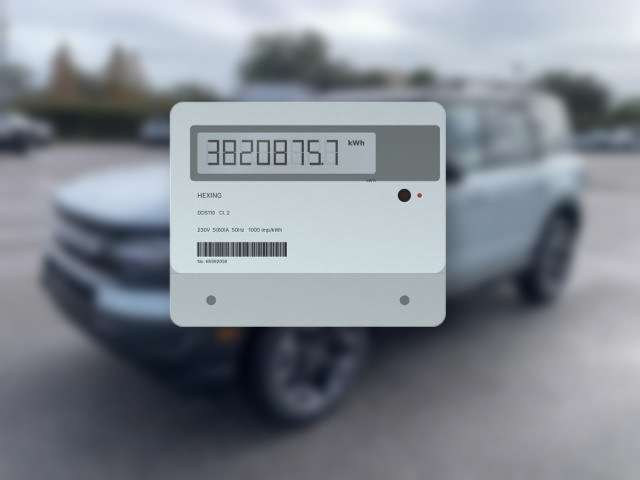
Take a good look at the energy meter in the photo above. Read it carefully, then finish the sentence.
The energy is 3820875.7 kWh
